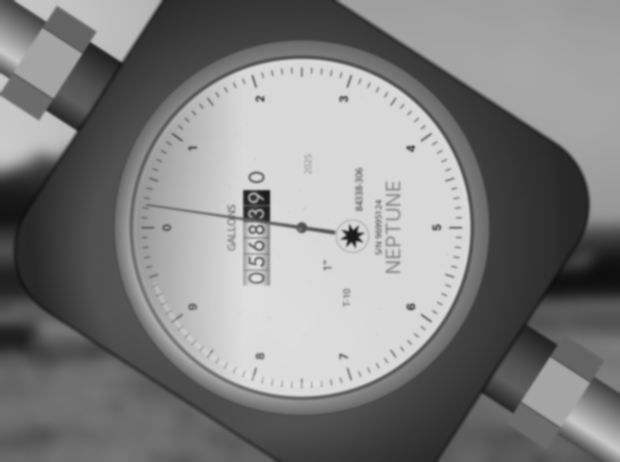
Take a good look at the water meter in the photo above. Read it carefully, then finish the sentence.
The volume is 568390.2 gal
